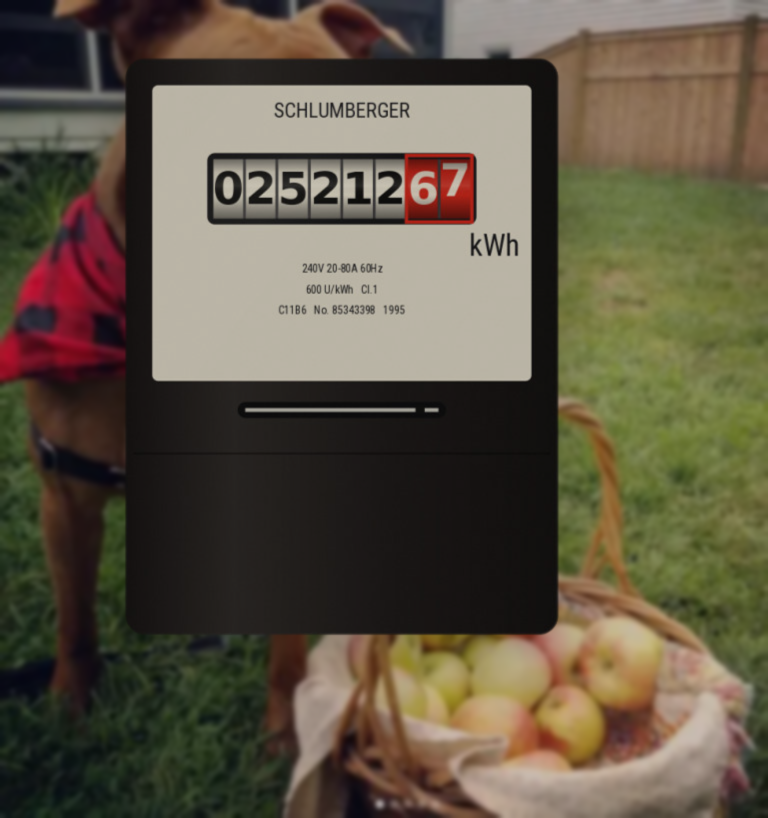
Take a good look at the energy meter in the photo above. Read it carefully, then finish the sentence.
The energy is 25212.67 kWh
